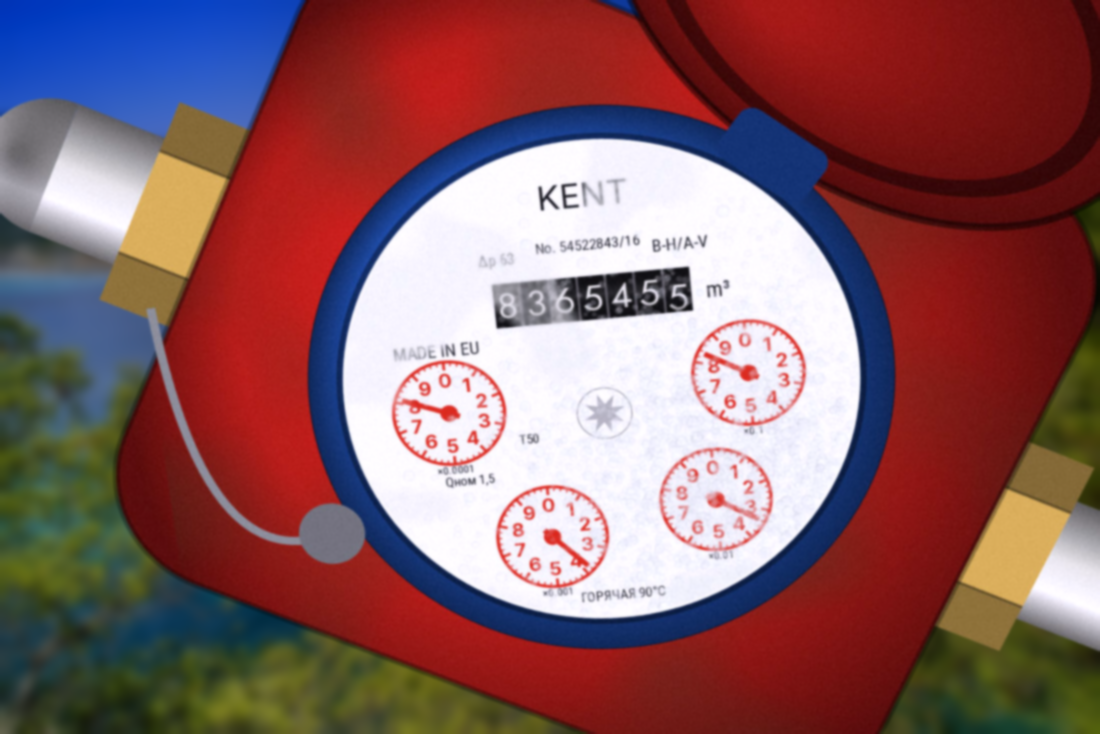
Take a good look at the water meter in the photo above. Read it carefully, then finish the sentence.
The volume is 8365454.8338 m³
